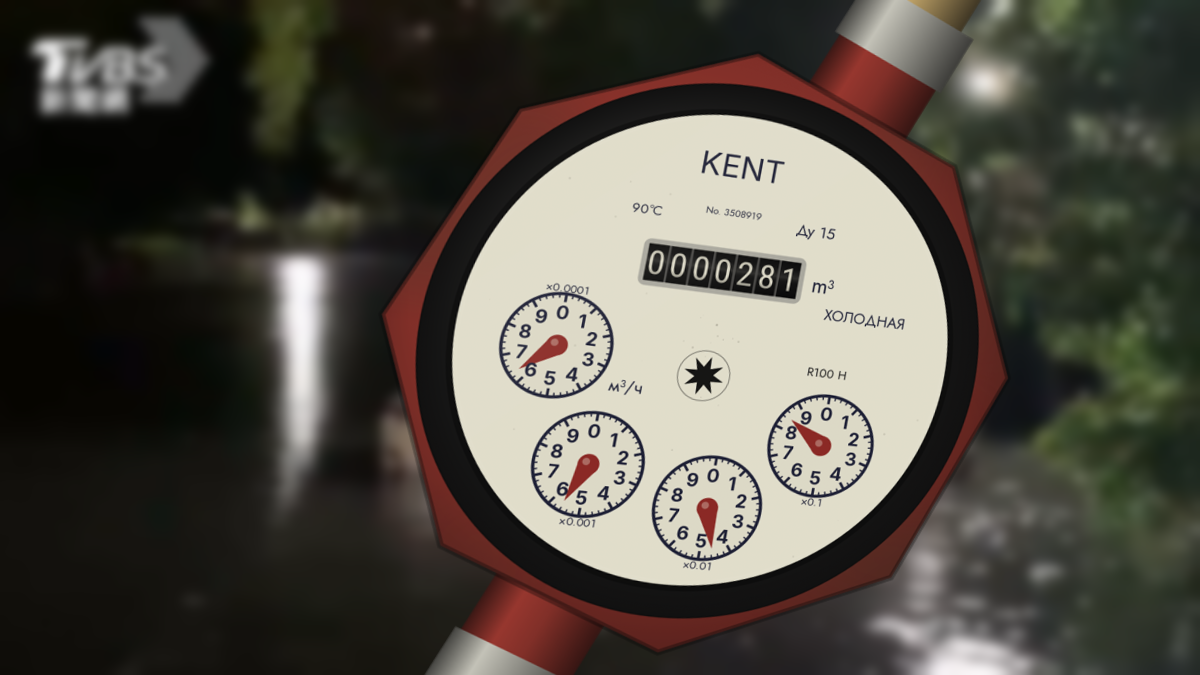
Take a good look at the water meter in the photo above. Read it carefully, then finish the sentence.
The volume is 281.8456 m³
